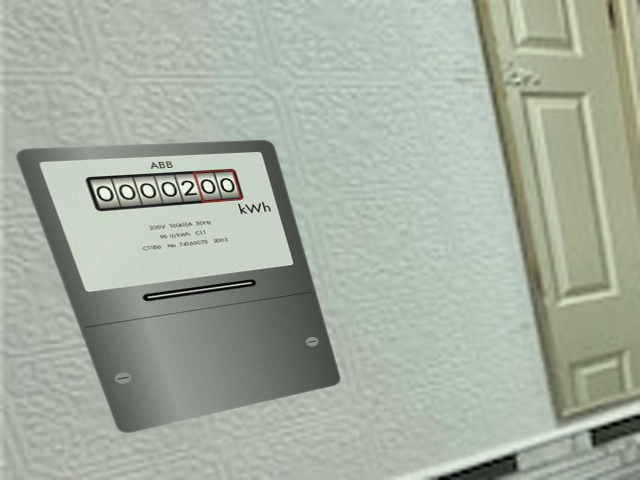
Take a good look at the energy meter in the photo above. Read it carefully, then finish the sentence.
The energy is 2.00 kWh
